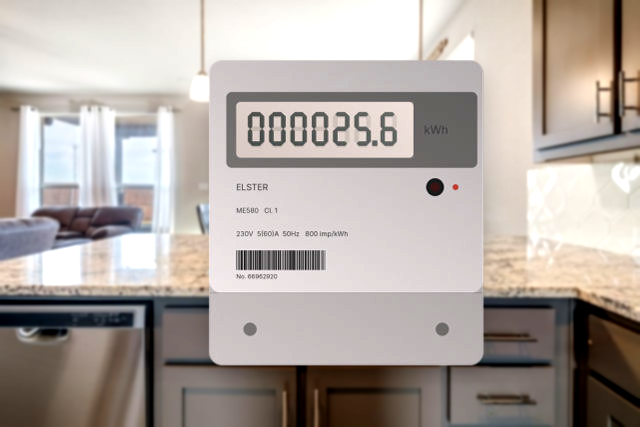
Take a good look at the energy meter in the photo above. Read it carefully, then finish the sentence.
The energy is 25.6 kWh
